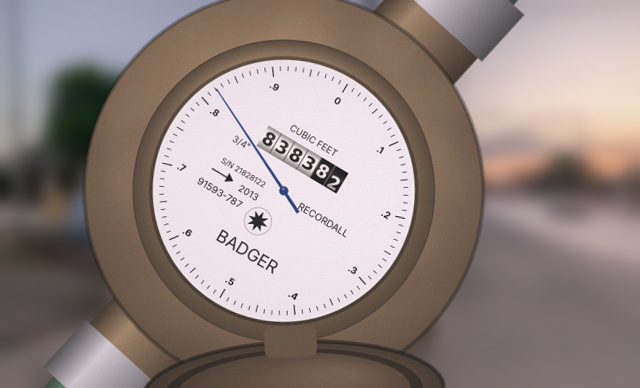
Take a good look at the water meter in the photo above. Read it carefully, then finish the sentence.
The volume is 838381.82 ft³
